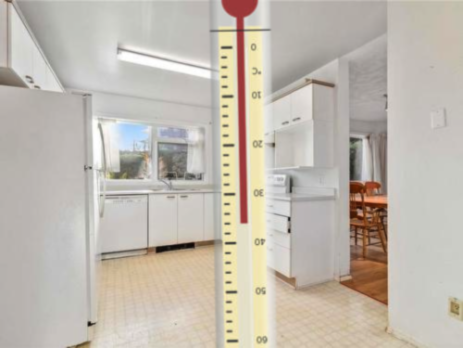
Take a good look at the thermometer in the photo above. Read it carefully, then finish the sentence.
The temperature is 36 °C
